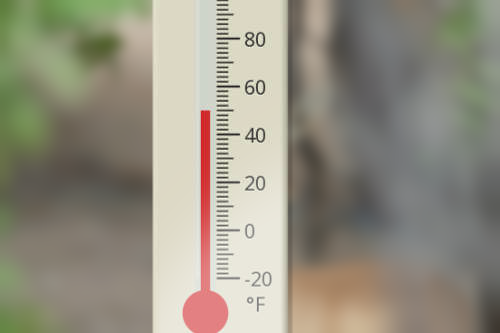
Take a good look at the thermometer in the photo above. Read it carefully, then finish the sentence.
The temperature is 50 °F
